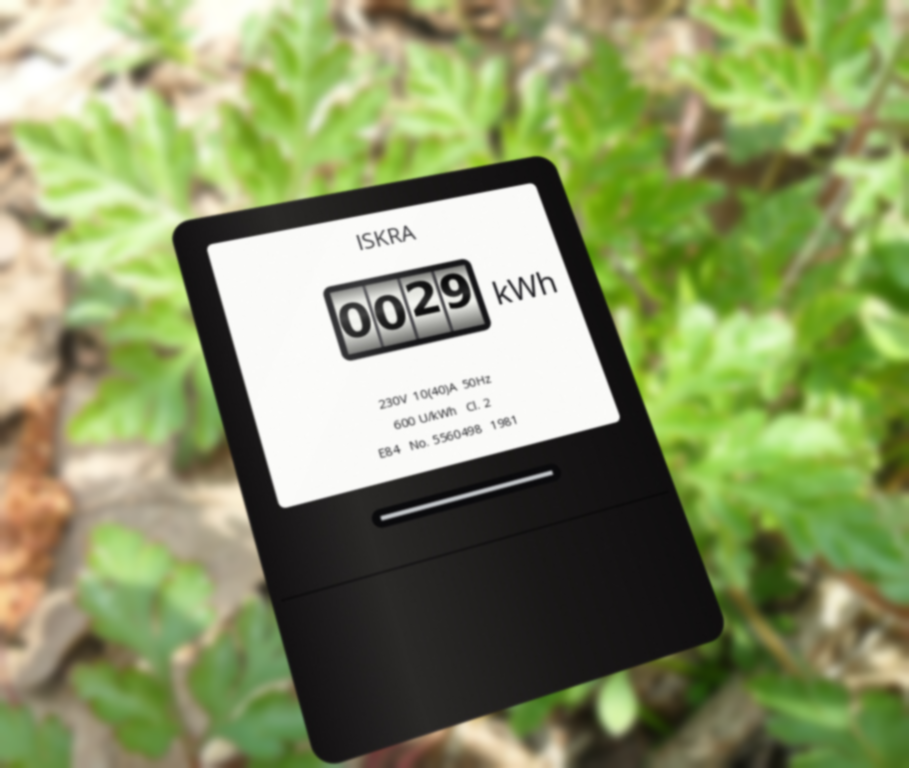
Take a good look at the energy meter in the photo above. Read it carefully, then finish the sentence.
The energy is 29 kWh
